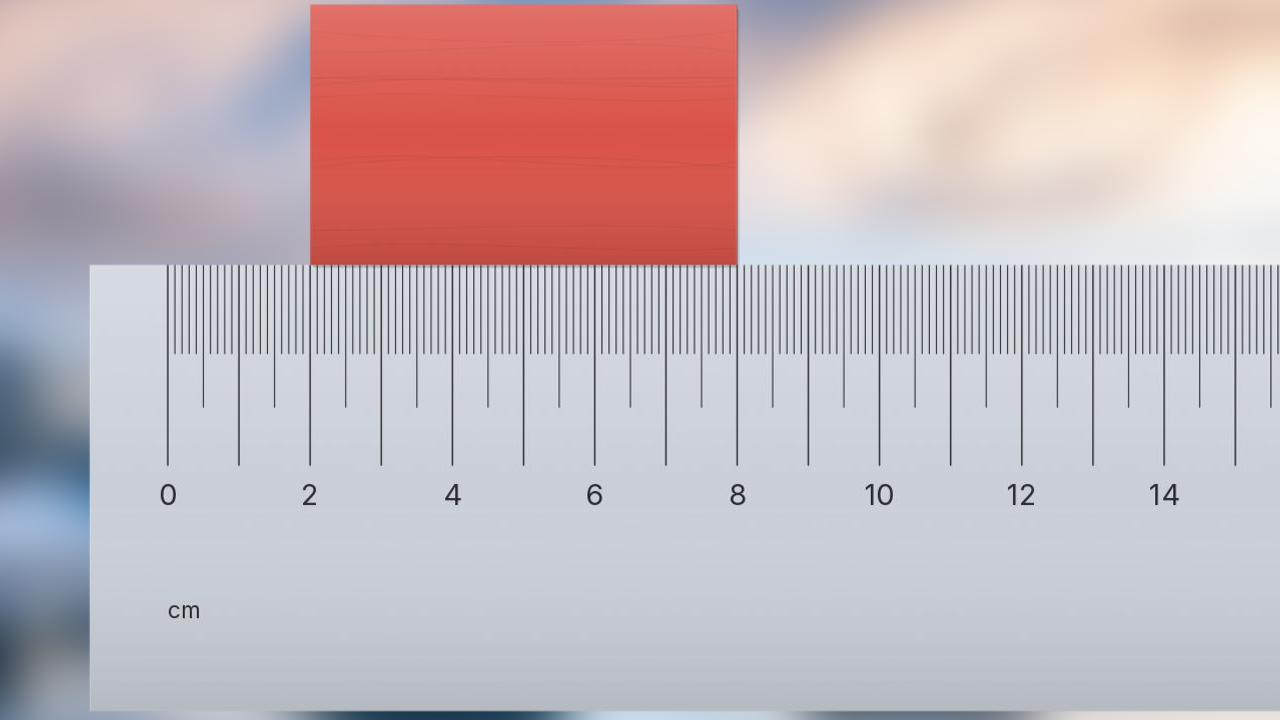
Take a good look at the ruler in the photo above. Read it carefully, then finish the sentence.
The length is 6 cm
